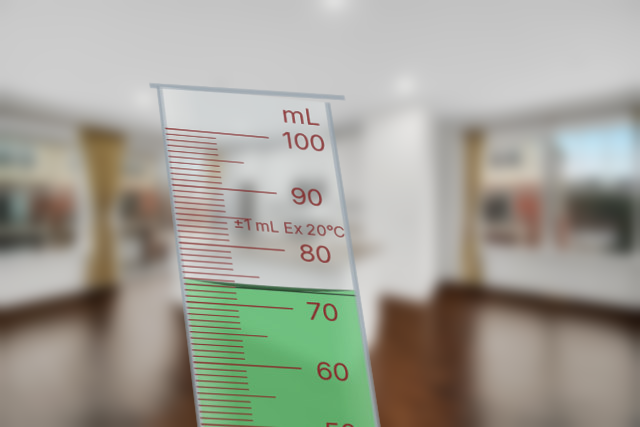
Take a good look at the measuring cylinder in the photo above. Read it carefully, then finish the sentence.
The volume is 73 mL
